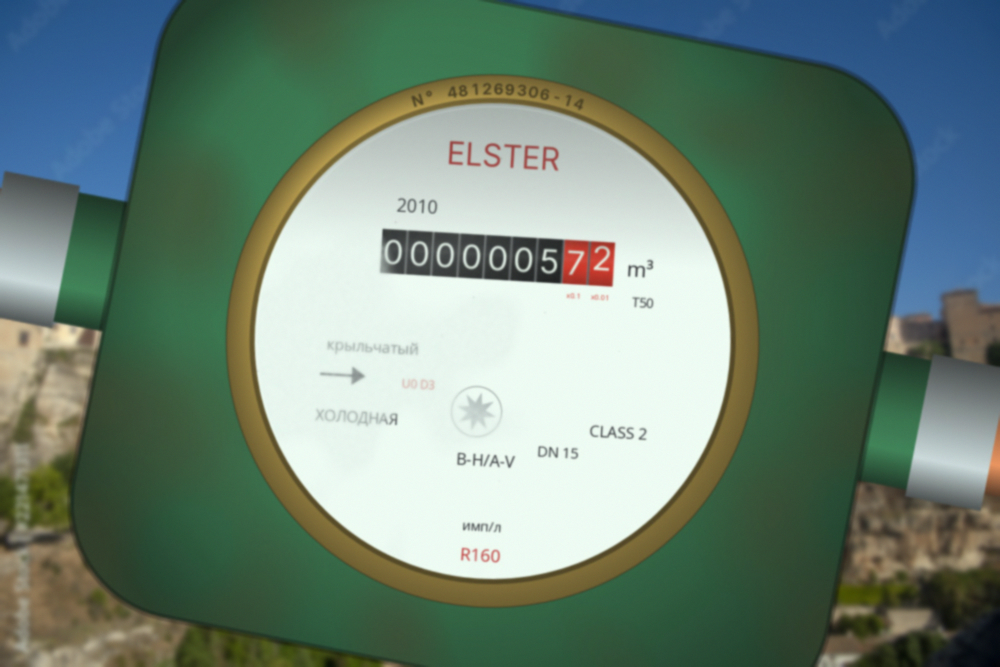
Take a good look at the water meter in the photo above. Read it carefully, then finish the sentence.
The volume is 5.72 m³
